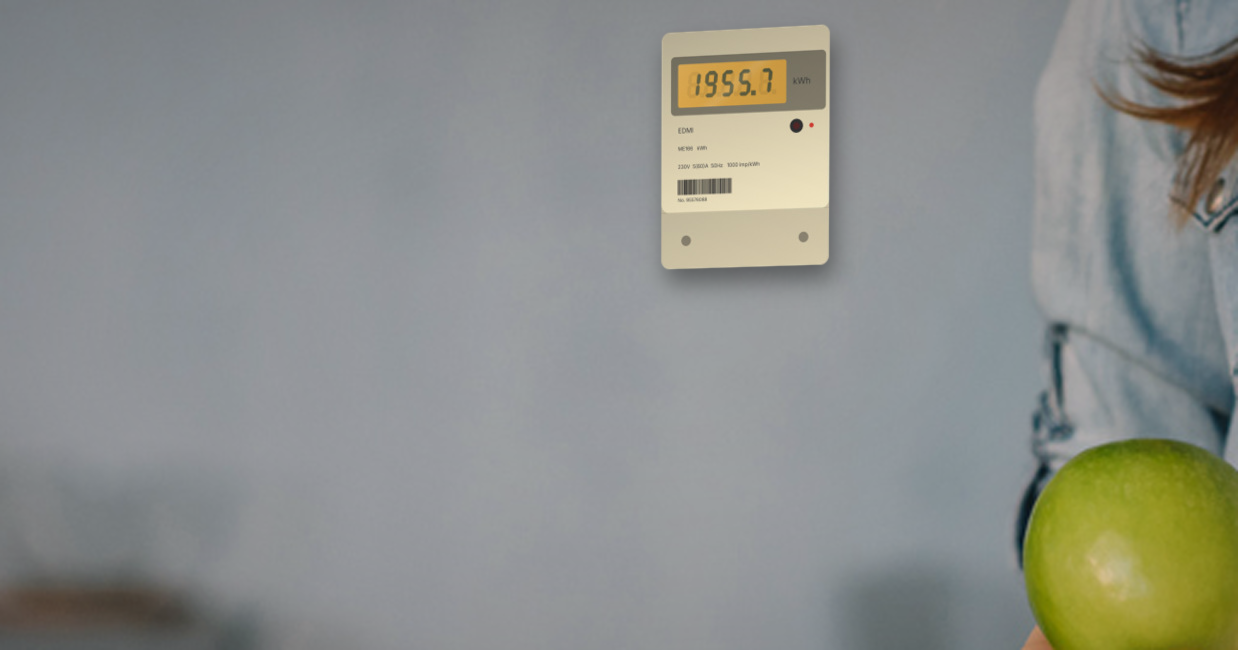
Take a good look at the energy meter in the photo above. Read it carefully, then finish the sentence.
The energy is 1955.7 kWh
